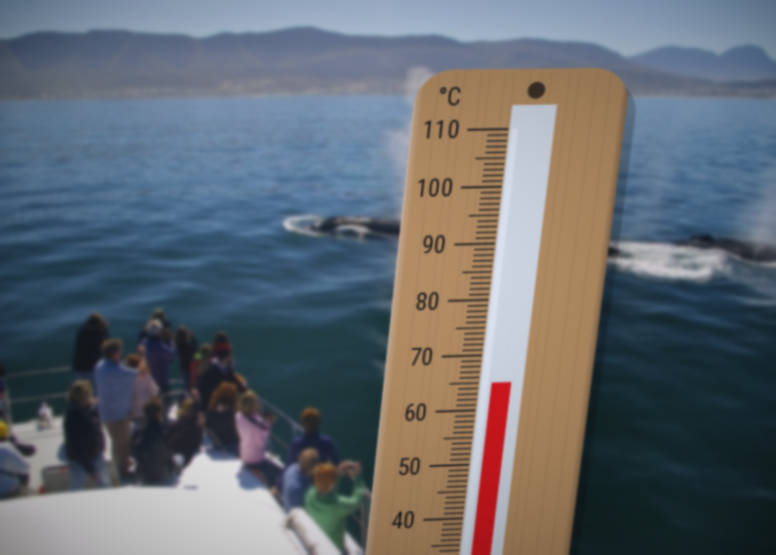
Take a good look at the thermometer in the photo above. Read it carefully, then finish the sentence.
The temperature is 65 °C
